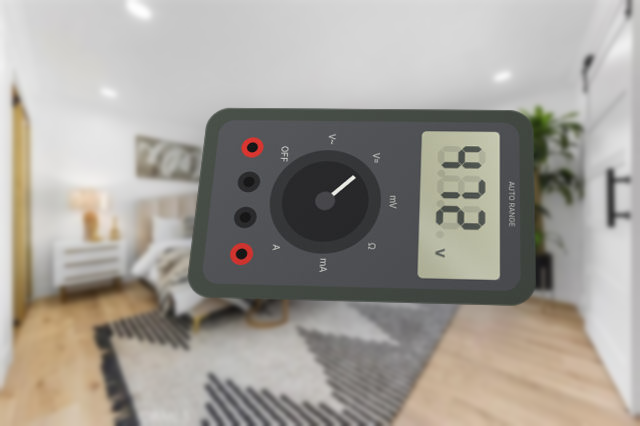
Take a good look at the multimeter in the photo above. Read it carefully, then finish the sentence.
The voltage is 472 V
